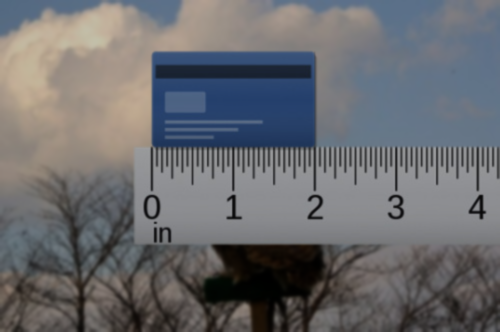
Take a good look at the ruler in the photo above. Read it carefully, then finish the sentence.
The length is 2 in
